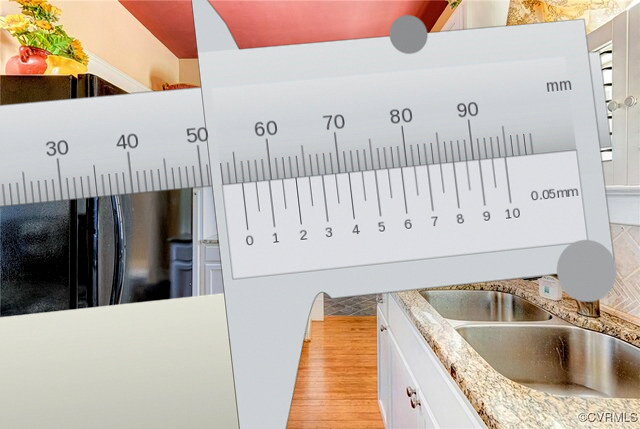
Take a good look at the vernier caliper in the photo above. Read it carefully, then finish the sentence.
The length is 55.8 mm
